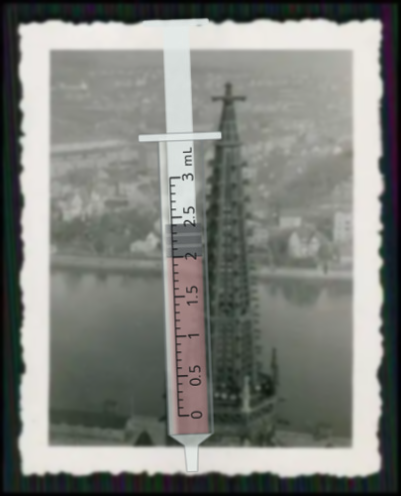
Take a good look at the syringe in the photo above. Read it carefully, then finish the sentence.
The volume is 2 mL
